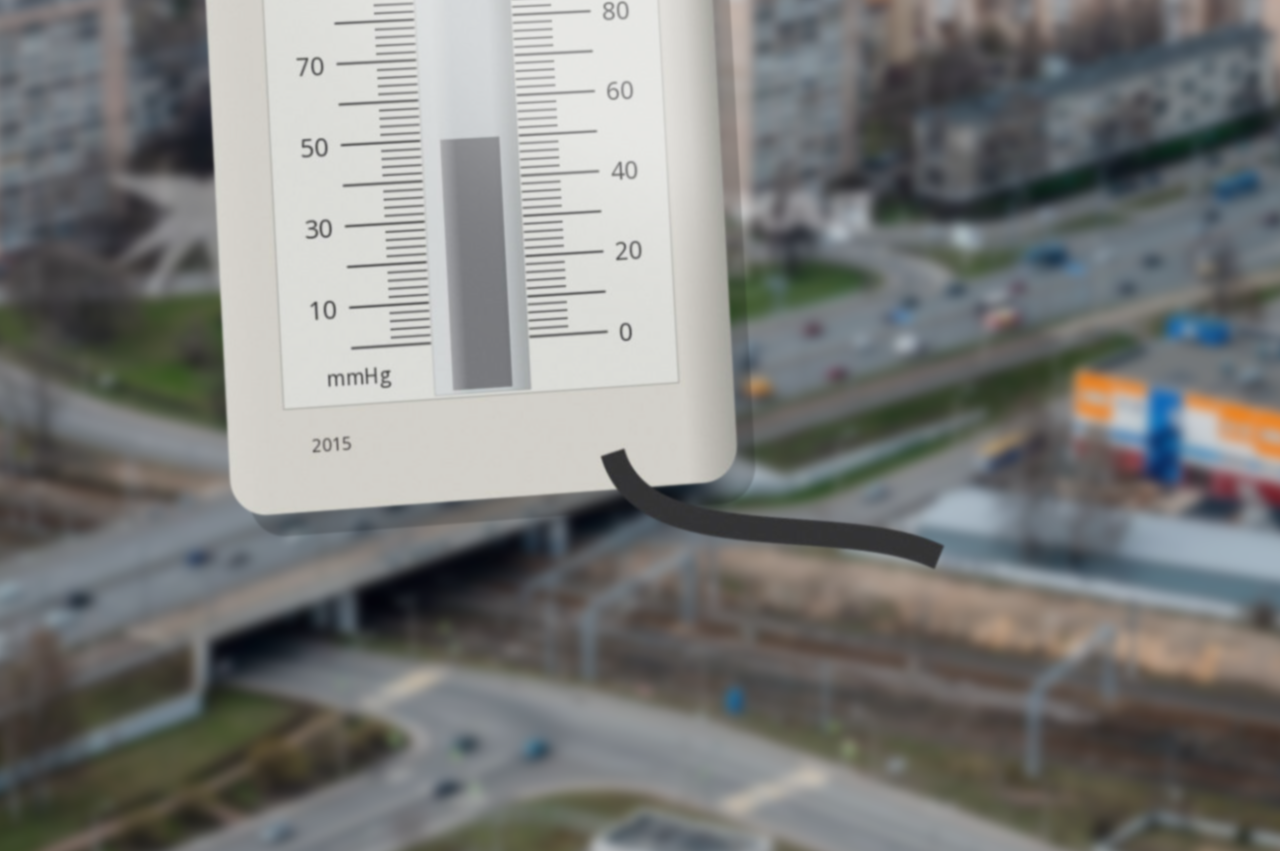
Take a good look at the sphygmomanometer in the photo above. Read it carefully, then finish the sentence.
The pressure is 50 mmHg
